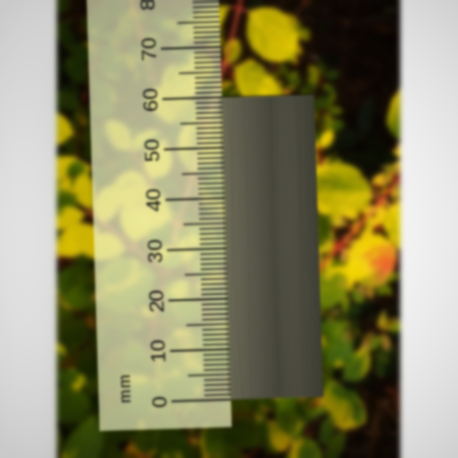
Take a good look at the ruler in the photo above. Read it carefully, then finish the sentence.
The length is 60 mm
